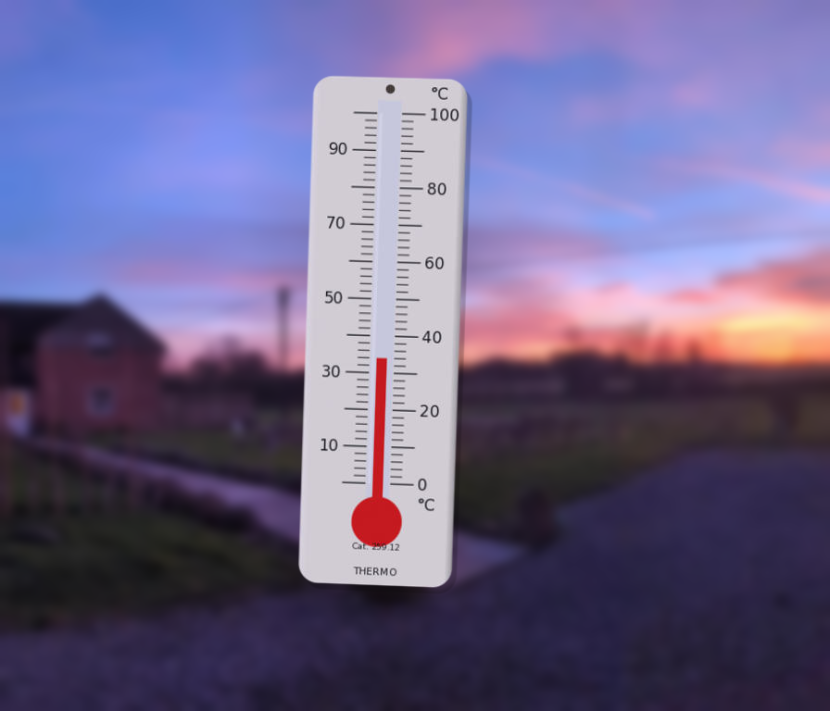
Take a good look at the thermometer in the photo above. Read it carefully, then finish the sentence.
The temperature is 34 °C
